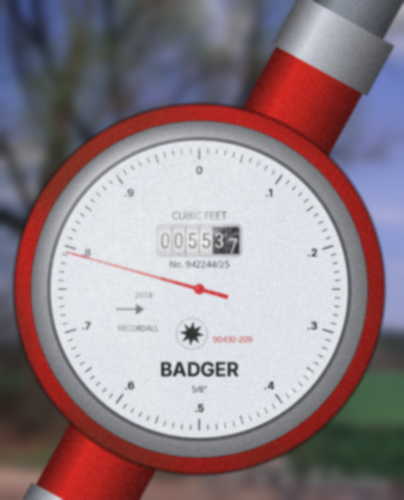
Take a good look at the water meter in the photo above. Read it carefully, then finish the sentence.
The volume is 5536.79 ft³
